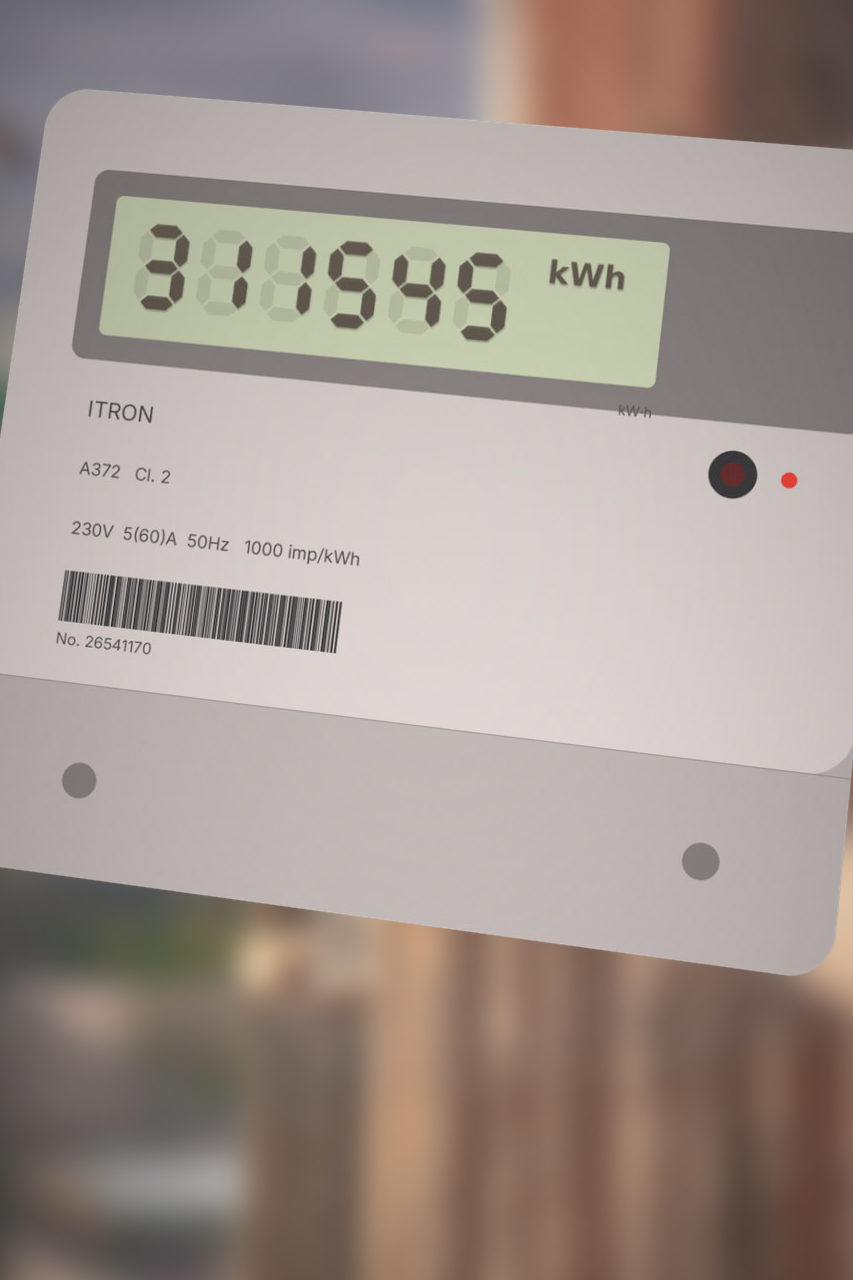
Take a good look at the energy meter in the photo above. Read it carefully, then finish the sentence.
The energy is 311545 kWh
